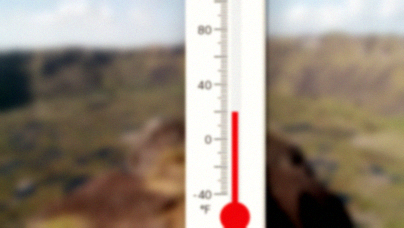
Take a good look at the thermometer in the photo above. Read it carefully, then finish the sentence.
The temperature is 20 °F
